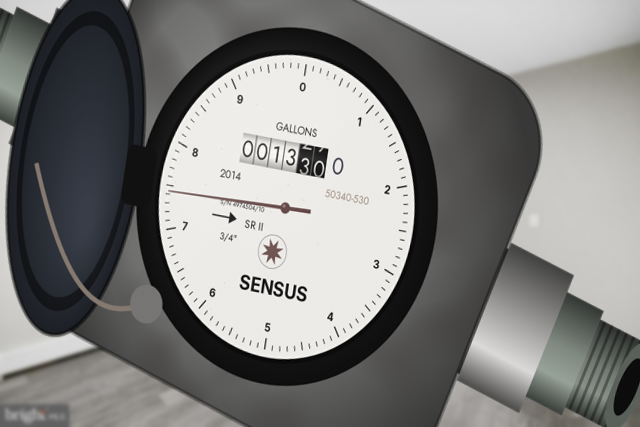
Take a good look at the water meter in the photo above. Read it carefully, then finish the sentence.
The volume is 13297.4 gal
